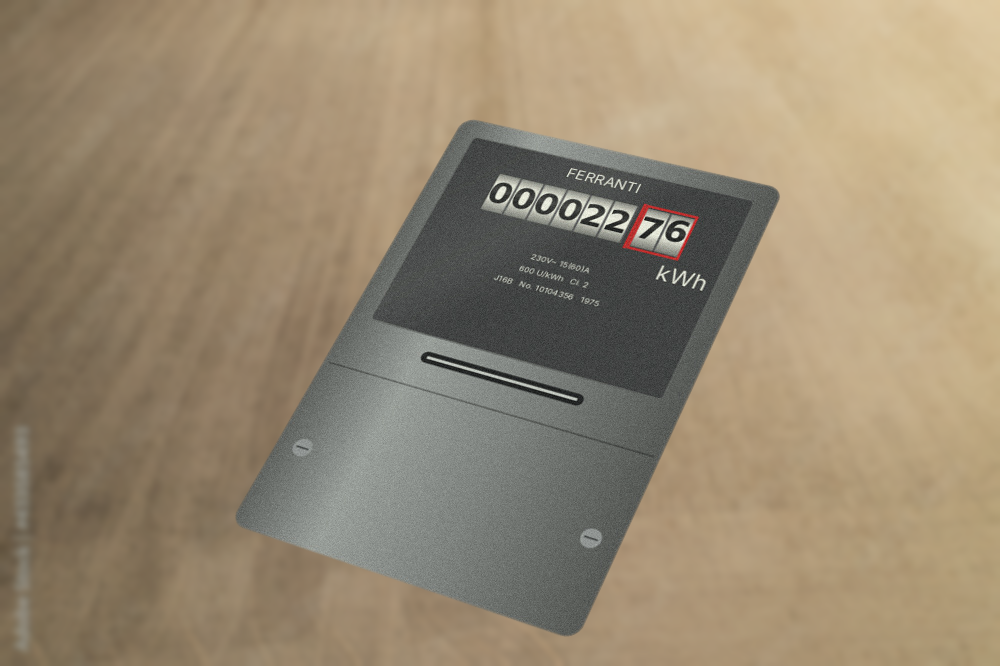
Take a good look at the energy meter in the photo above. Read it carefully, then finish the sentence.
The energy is 22.76 kWh
